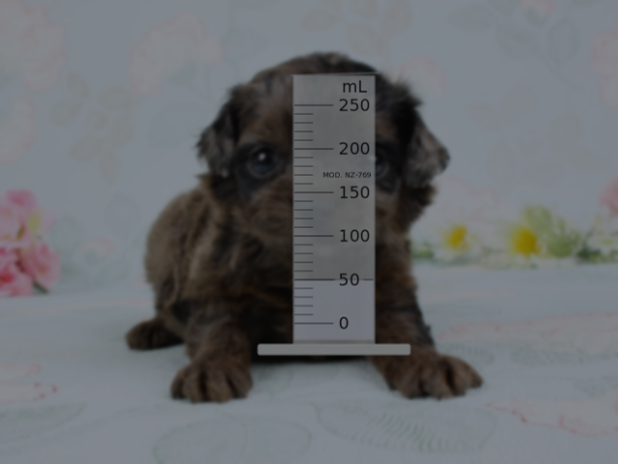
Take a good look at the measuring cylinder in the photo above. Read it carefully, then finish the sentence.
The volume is 50 mL
